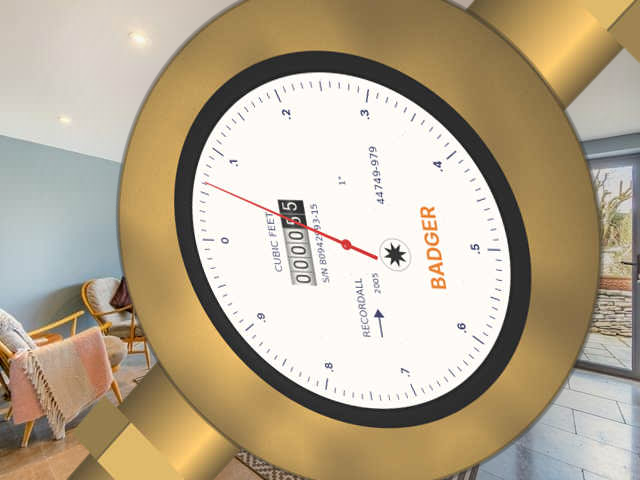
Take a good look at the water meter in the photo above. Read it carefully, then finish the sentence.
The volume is 55.06 ft³
